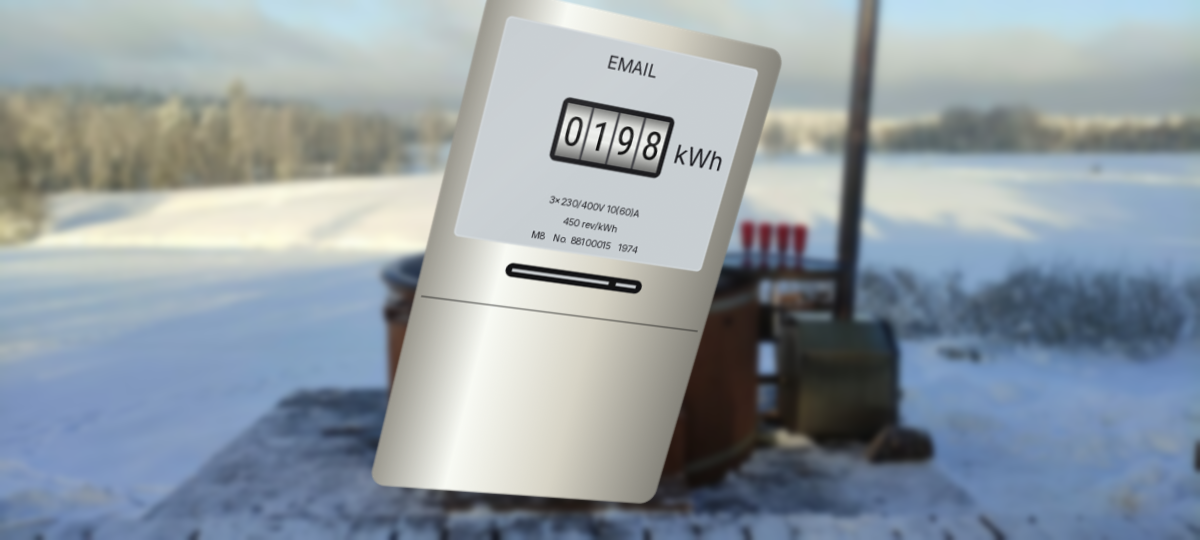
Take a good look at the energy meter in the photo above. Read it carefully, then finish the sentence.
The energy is 198 kWh
